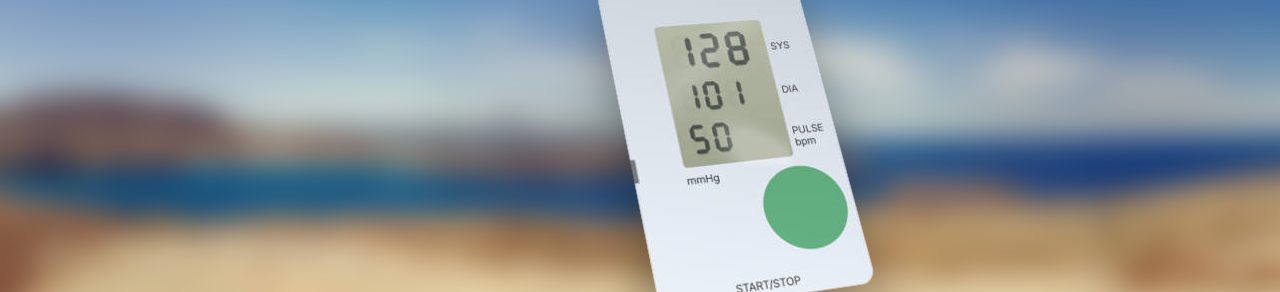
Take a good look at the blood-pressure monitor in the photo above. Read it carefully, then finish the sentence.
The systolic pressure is 128 mmHg
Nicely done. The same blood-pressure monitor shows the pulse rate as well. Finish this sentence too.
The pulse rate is 50 bpm
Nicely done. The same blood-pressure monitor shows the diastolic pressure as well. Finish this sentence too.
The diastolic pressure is 101 mmHg
